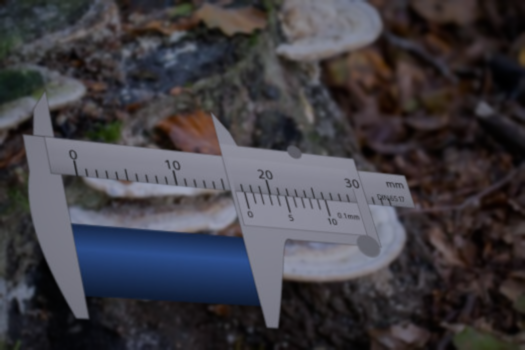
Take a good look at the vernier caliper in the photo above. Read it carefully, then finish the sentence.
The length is 17.2 mm
